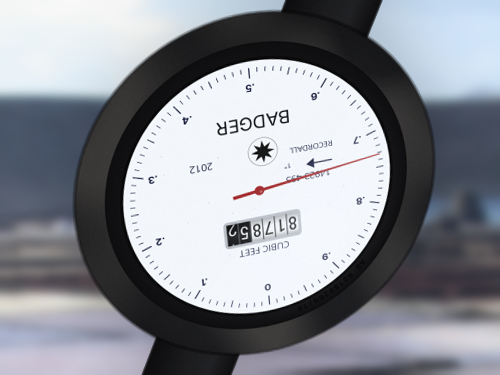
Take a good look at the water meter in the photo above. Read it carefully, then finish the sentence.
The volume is 817851.73 ft³
